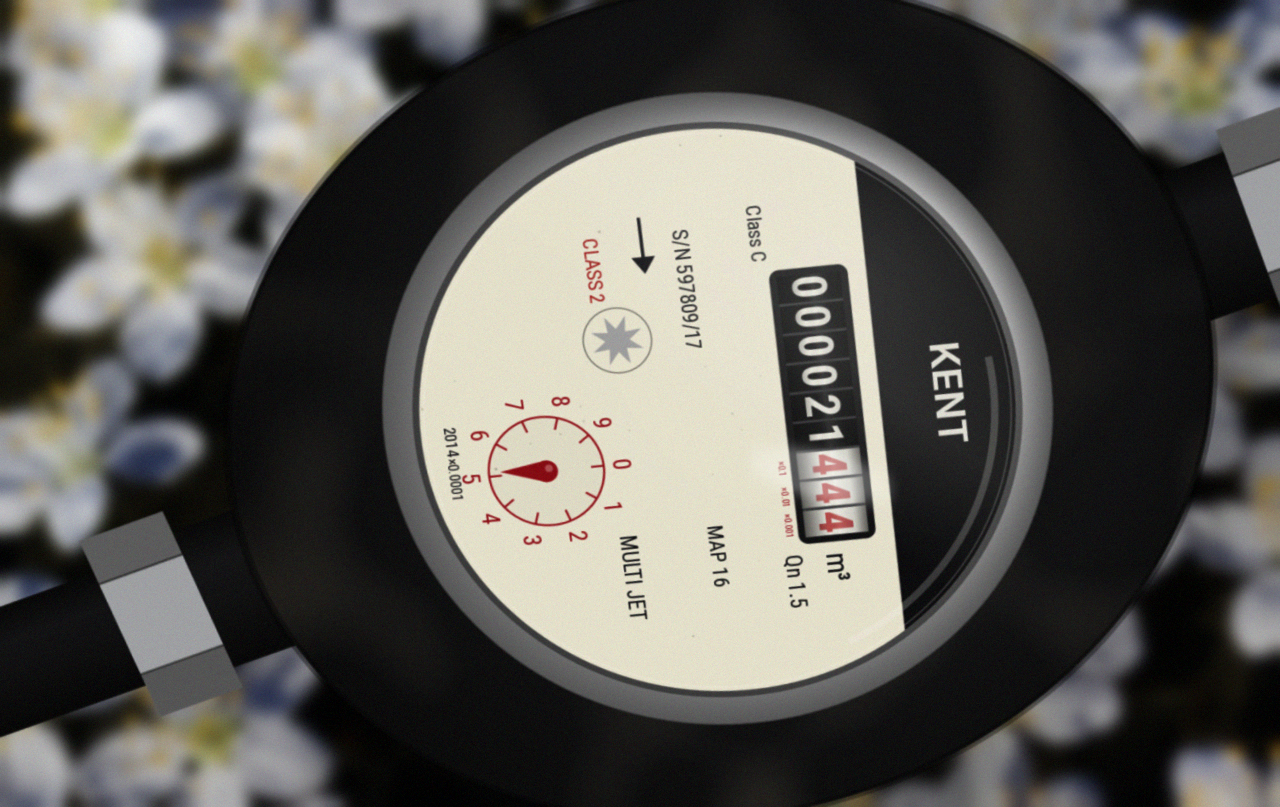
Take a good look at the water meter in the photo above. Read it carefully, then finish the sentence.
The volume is 21.4445 m³
